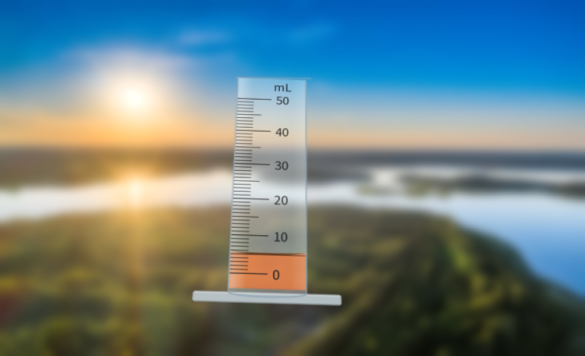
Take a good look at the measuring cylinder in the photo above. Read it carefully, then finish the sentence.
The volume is 5 mL
